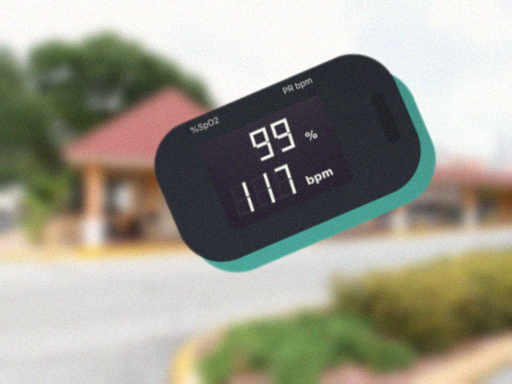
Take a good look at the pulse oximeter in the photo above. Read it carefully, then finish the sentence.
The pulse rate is 117 bpm
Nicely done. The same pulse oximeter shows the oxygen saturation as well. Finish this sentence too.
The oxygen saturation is 99 %
